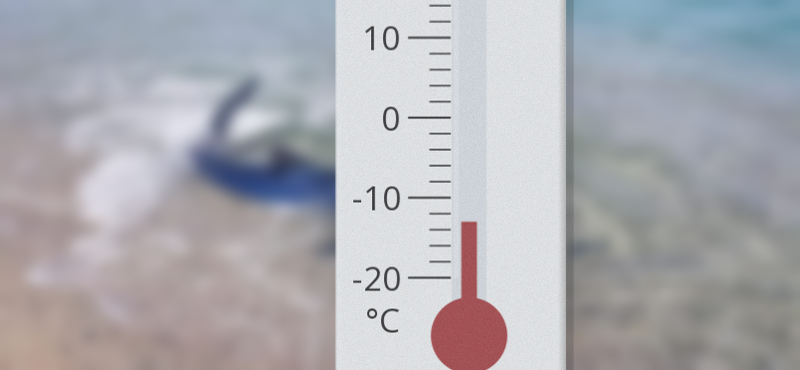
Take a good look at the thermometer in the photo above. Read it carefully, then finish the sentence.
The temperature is -13 °C
